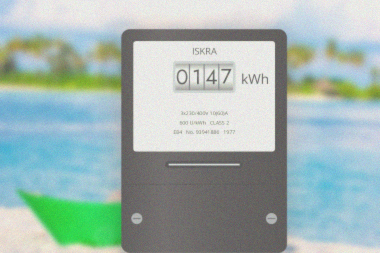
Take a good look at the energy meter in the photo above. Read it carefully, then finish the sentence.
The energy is 147 kWh
